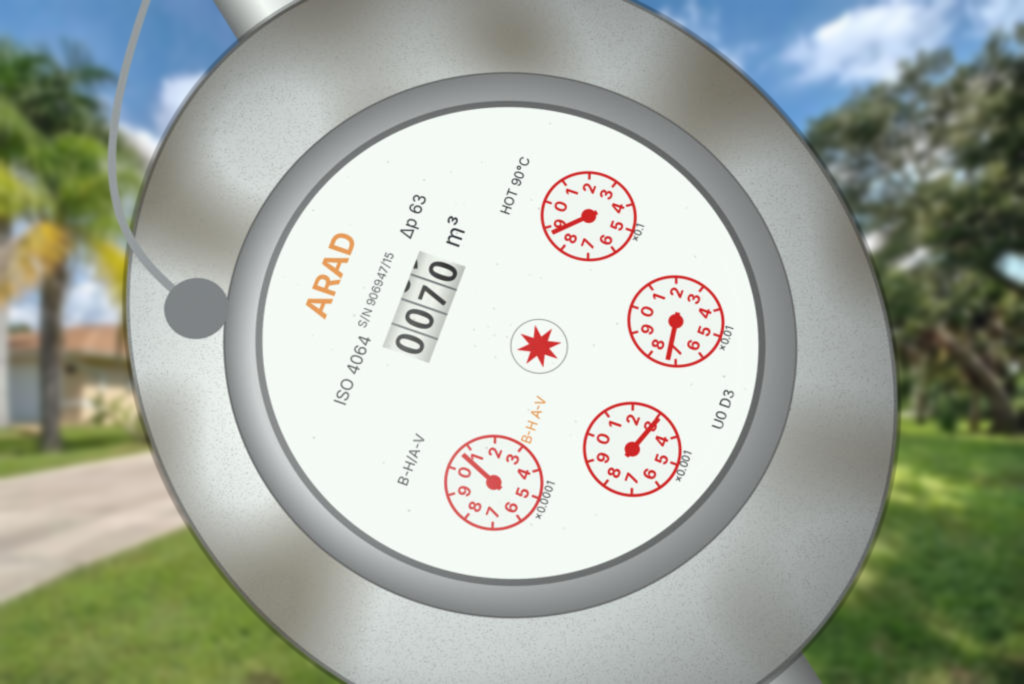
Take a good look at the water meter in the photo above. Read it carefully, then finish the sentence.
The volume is 69.8730 m³
